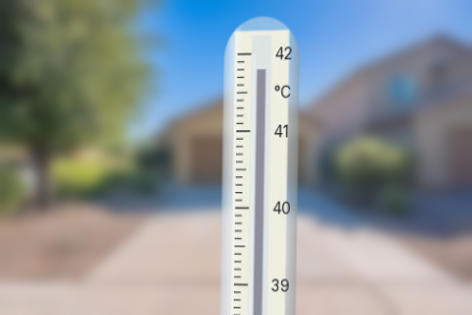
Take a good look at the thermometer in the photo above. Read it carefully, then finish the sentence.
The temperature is 41.8 °C
